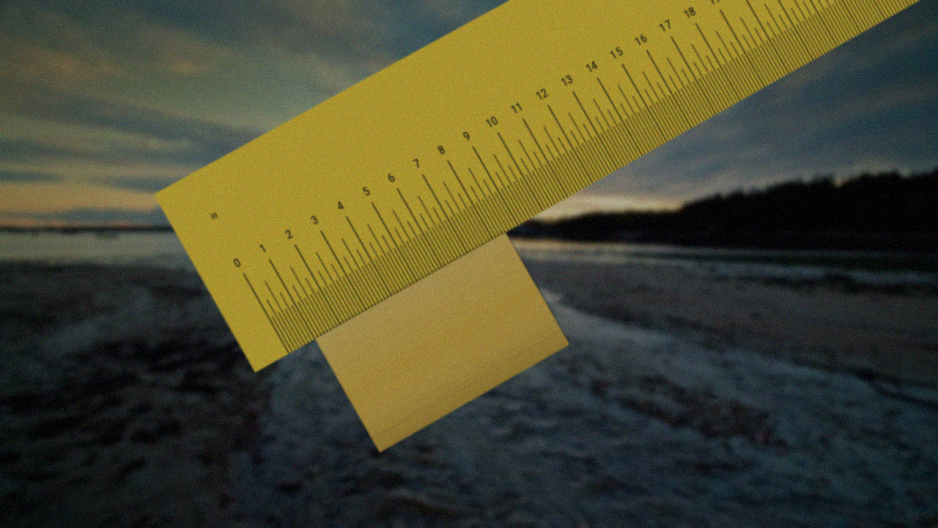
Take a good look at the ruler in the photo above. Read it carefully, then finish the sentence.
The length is 7.5 in
